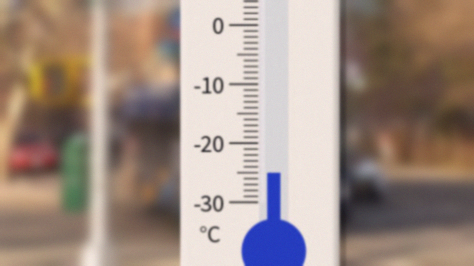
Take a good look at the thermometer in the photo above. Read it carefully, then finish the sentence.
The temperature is -25 °C
